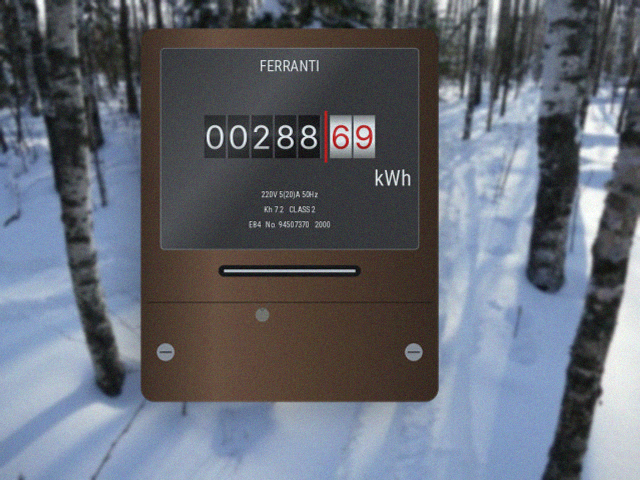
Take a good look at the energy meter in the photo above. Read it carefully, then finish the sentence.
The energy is 288.69 kWh
